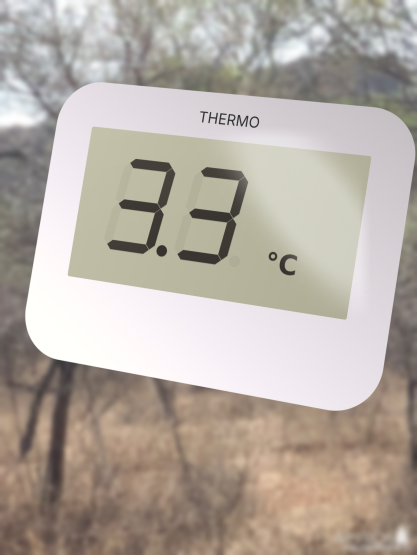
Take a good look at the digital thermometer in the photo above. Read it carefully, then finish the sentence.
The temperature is 3.3 °C
